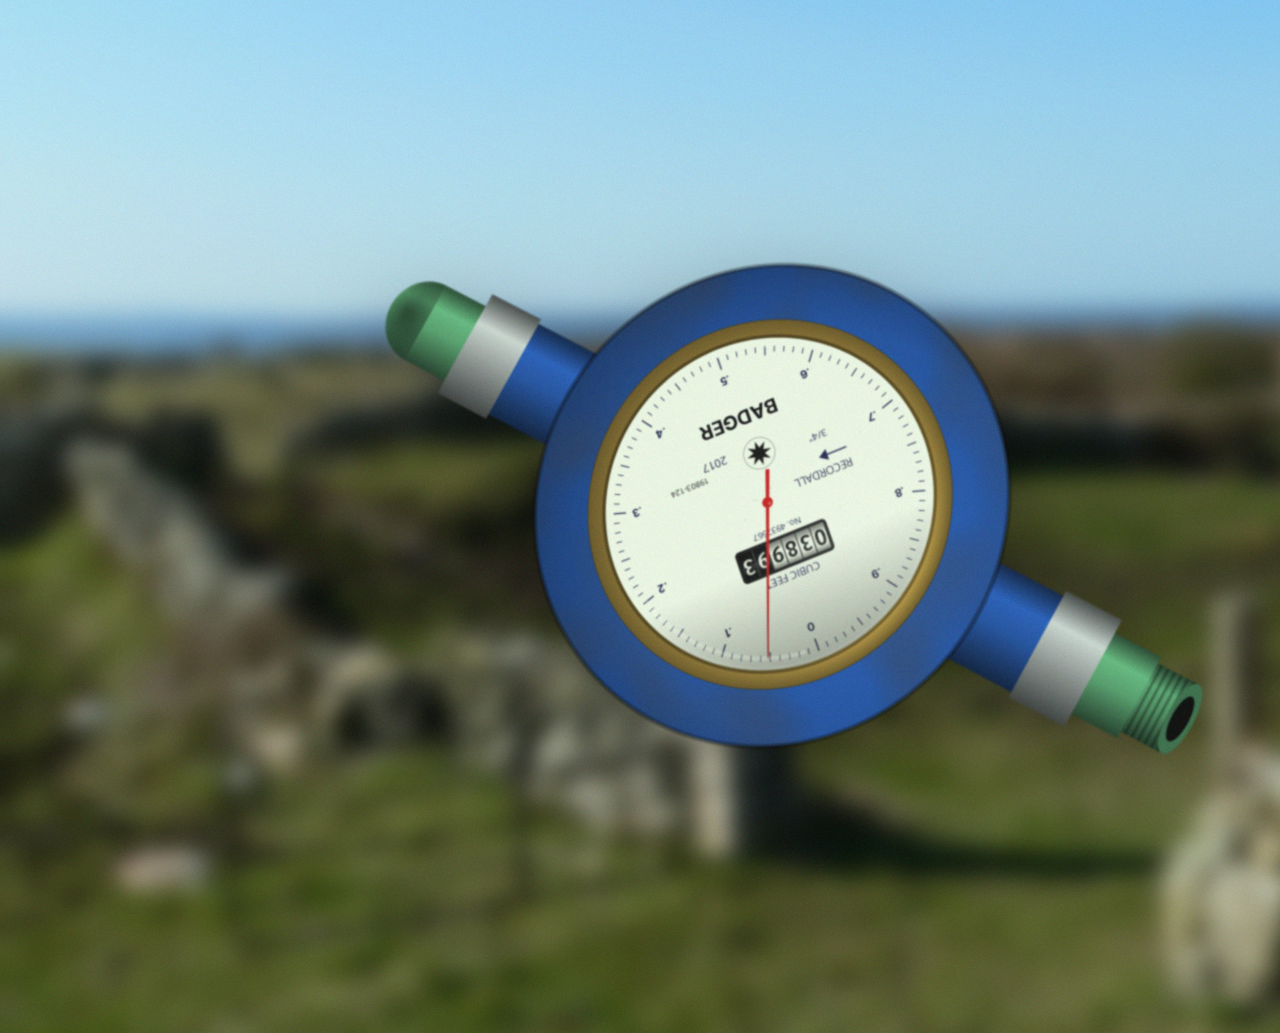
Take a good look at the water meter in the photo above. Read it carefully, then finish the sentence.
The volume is 38993.05 ft³
